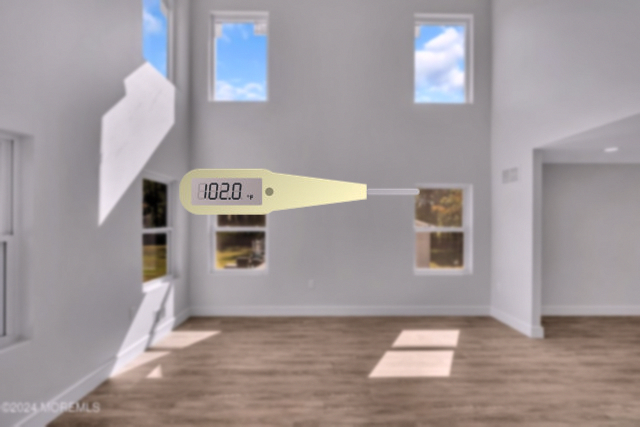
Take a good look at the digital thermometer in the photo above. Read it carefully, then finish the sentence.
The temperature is 102.0 °F
